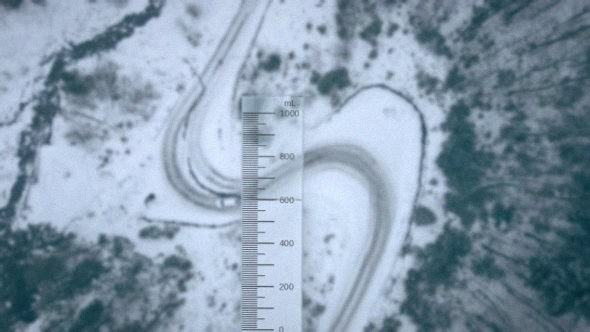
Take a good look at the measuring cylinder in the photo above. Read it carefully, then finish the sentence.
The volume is 600 mL
